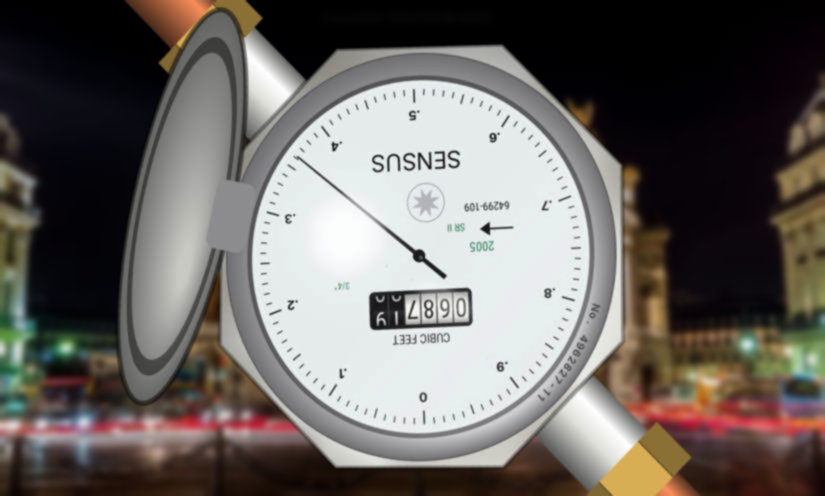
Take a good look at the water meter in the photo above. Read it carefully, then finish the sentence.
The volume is 68719.36 ft³
